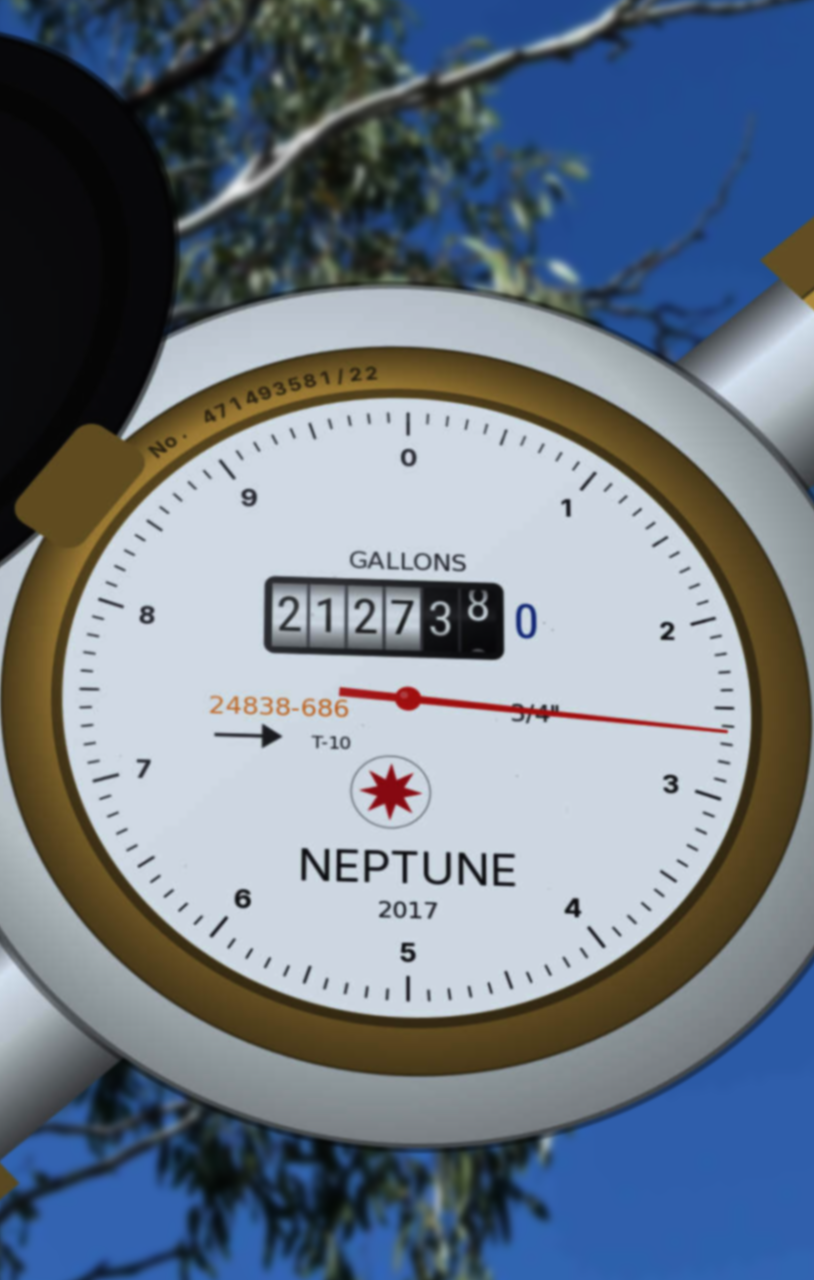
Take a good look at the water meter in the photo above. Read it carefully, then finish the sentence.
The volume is 2127382.6 gal
